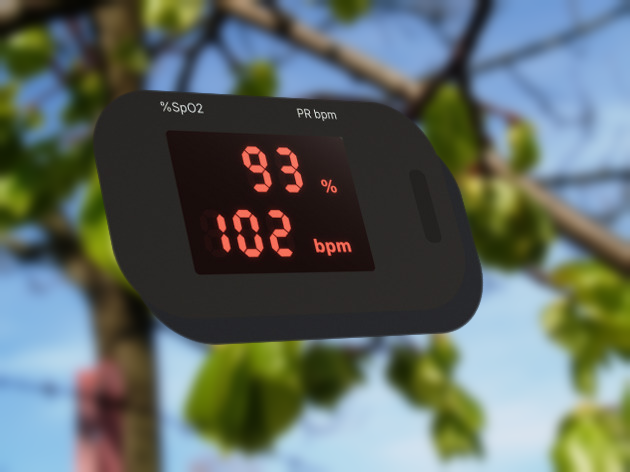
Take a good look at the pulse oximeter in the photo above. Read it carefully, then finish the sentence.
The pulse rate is 102 bpm
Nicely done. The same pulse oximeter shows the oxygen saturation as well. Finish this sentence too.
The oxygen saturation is 93 %
